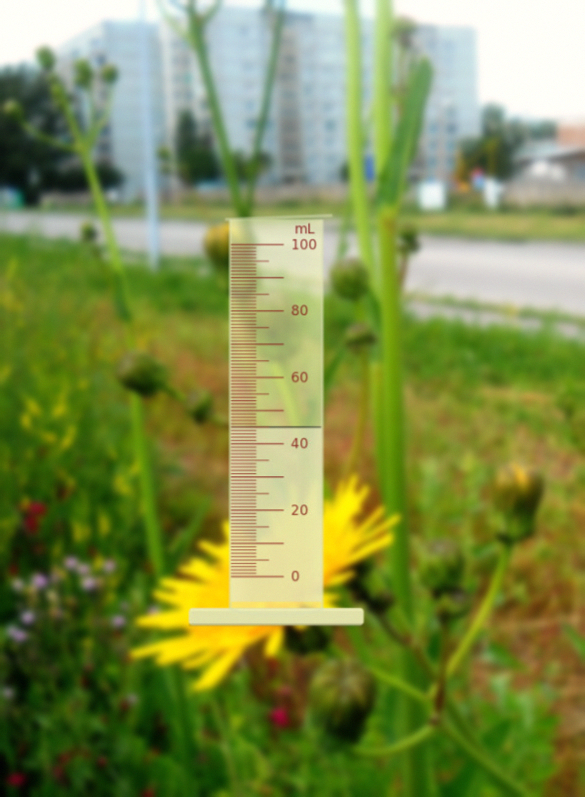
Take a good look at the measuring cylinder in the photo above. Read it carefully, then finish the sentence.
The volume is 45 mL
